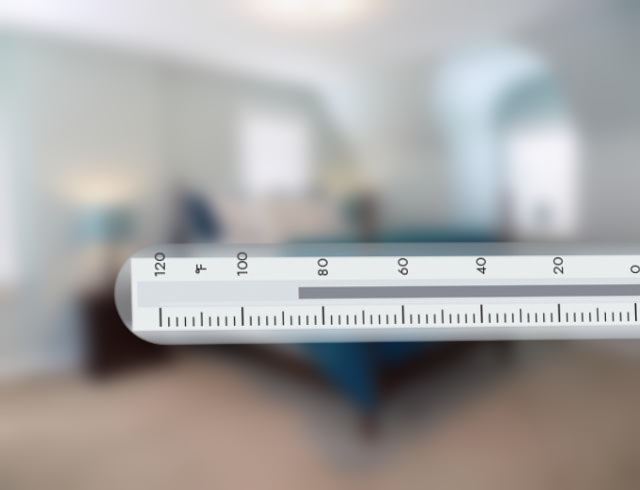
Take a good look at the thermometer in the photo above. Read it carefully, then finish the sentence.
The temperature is 86 °F
